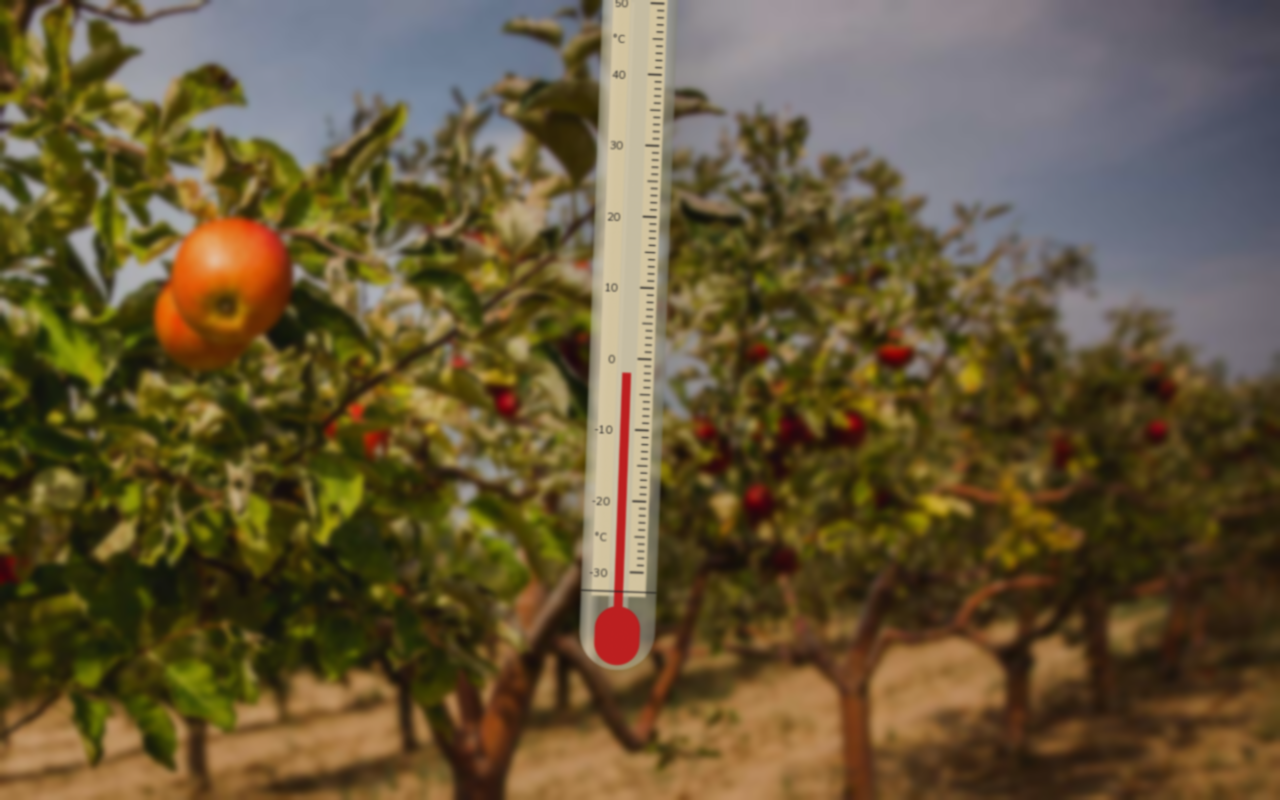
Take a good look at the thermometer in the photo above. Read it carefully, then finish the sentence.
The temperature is -2 °C
